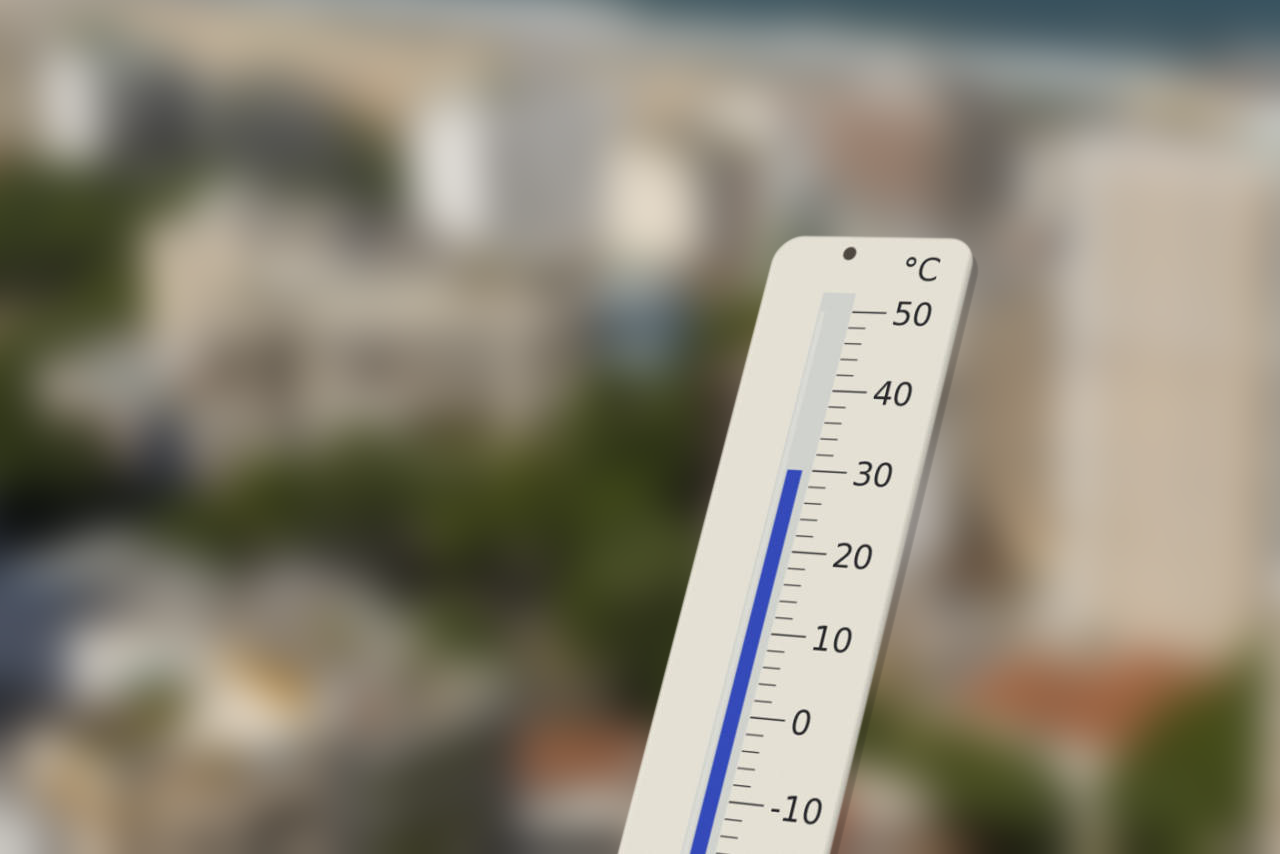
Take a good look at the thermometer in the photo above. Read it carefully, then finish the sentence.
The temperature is 30 °C
